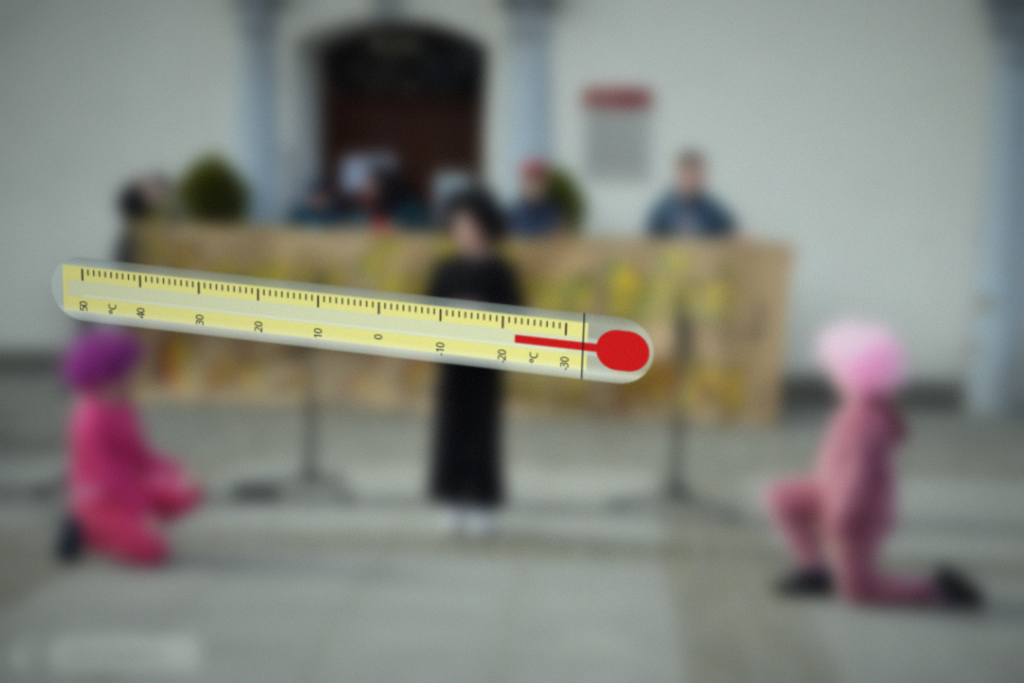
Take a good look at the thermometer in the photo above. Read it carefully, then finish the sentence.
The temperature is -22 °C
